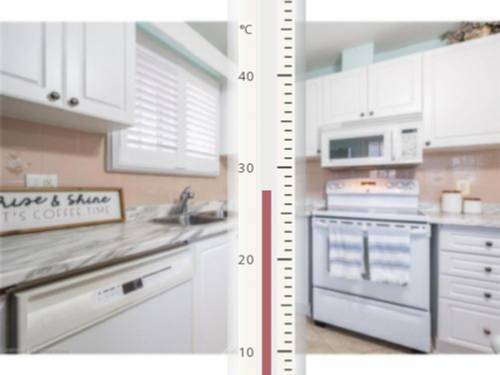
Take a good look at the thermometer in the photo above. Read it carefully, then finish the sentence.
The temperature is 27.5 °C
